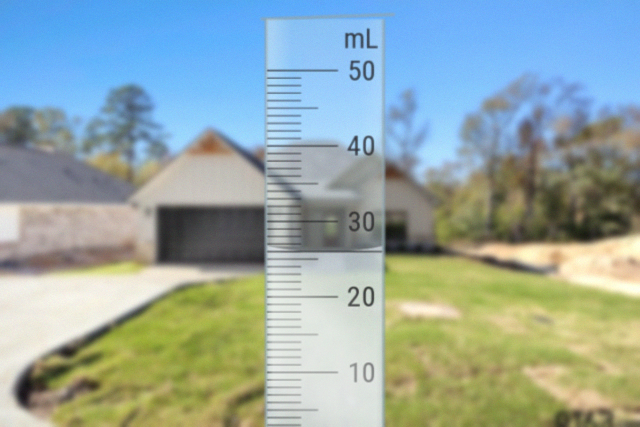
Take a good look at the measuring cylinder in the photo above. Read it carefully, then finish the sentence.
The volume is 26 mL
